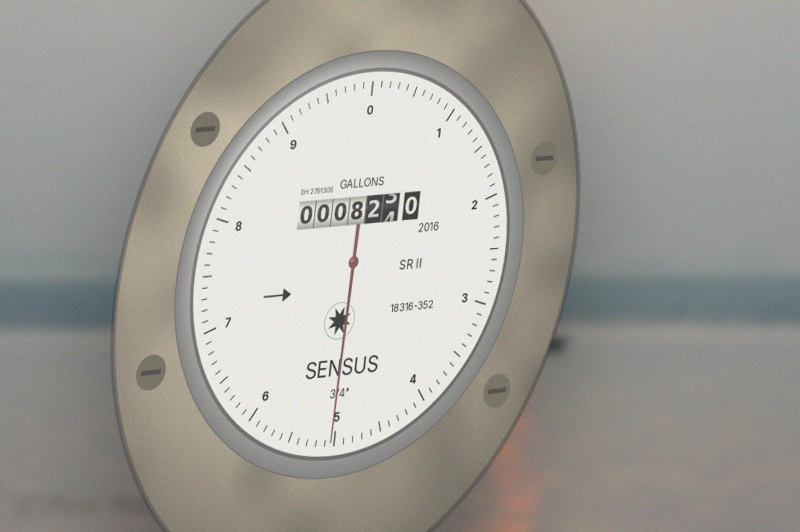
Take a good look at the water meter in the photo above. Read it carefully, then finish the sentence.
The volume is 8235.0 gal
